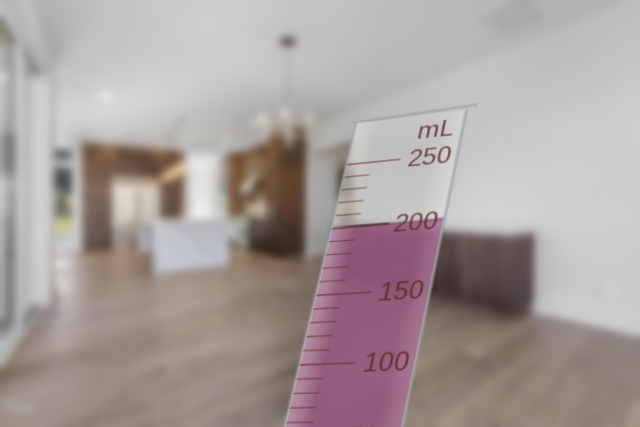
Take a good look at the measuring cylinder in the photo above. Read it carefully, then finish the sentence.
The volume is 200 mL
